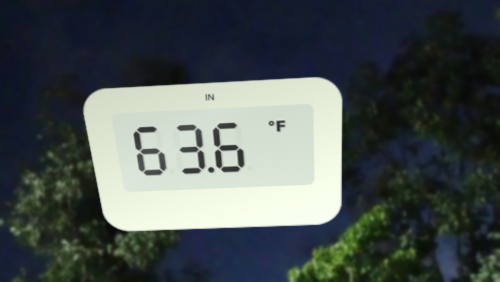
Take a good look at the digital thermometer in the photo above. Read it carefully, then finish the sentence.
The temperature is 63.6 °F
